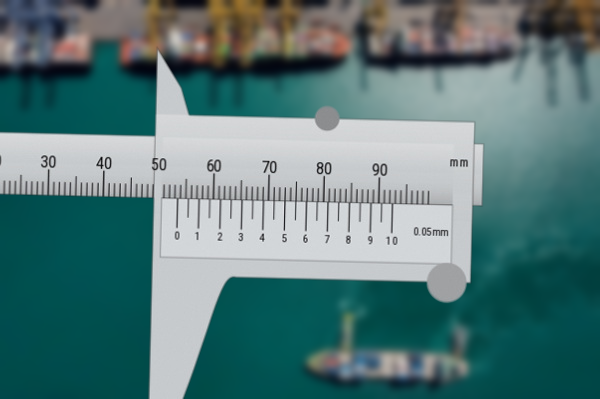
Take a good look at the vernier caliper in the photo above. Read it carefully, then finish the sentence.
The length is 53.5 mm
